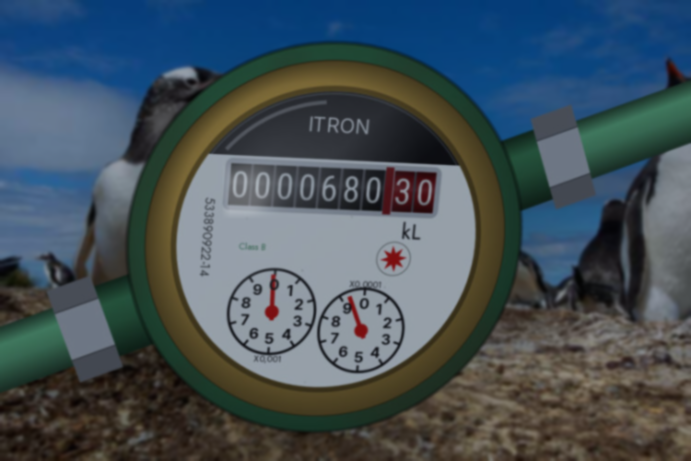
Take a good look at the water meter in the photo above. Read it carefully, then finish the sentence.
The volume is 680.2999 kL
